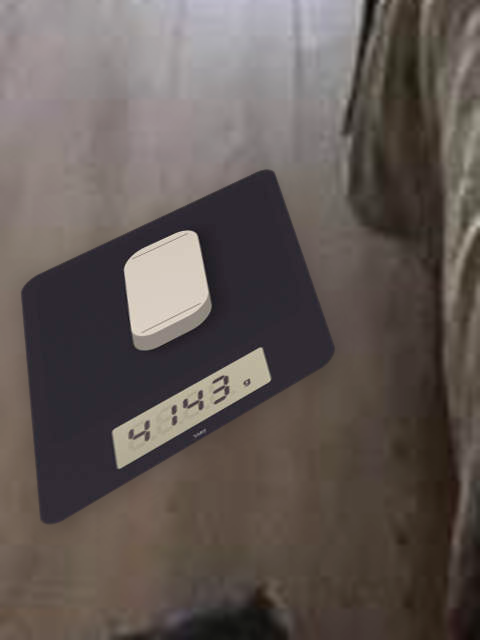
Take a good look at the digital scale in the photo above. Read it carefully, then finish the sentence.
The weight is 4143 g
